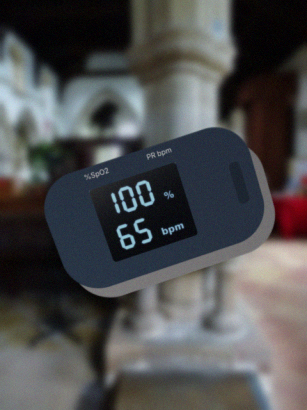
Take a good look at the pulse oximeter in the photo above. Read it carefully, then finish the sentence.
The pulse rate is 65 bpm
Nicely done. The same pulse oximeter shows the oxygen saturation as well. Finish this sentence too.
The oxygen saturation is 100 %
